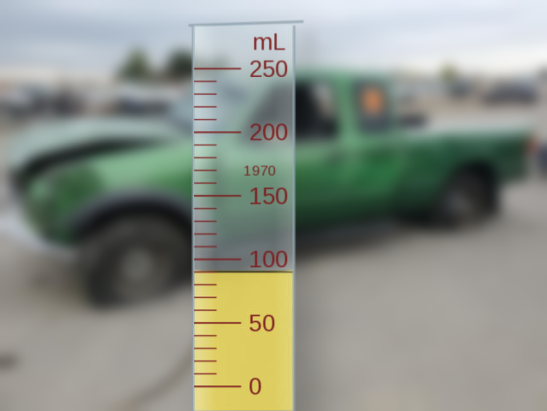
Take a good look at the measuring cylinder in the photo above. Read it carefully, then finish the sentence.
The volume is 90 mL
